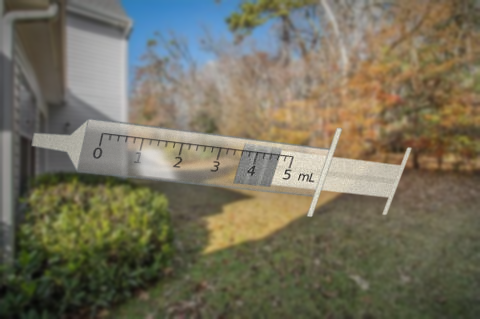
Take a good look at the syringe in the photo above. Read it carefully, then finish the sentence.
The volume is 3.6 mL
